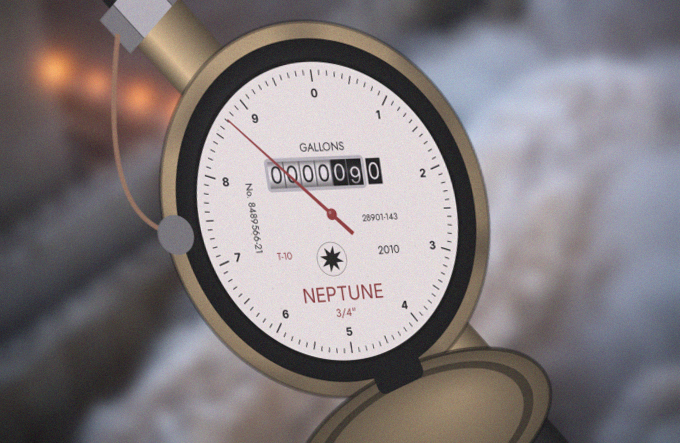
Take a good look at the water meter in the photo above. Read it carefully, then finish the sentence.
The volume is 88.7 gal
